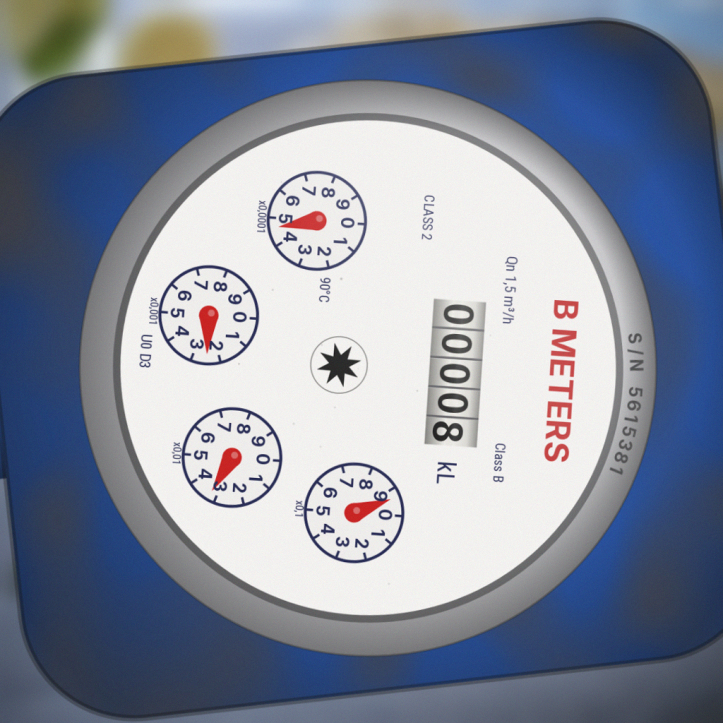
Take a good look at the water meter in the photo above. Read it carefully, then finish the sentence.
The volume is 7.9324 kL
